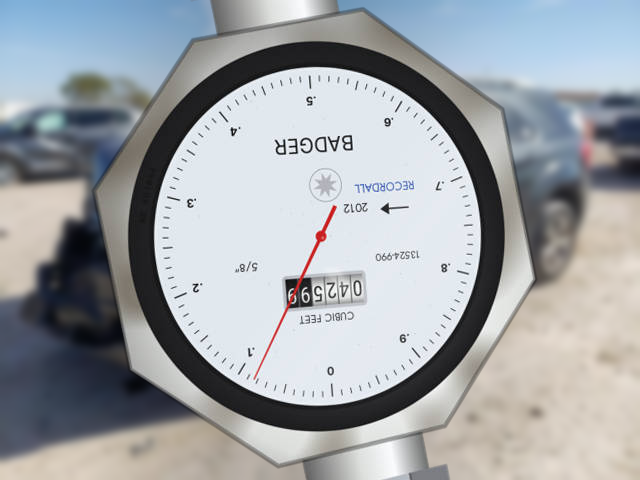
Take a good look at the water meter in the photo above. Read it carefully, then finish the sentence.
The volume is 42599.08 ft³
